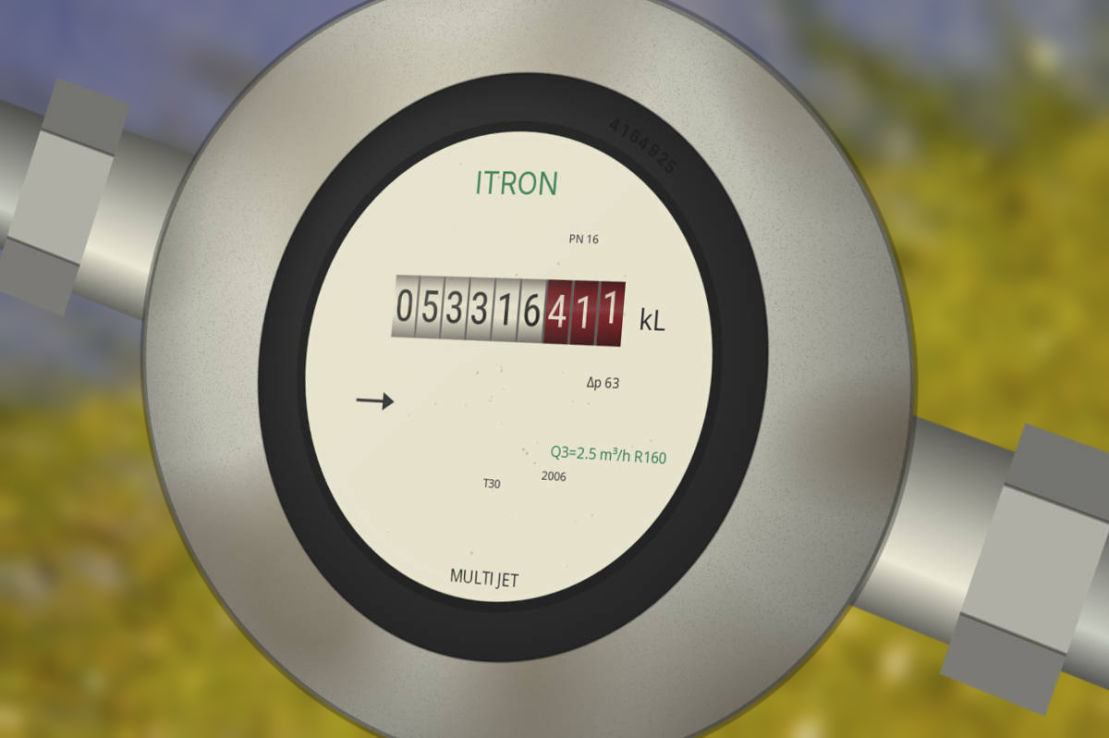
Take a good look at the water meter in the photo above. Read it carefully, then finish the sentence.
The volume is 53316.411 kL
